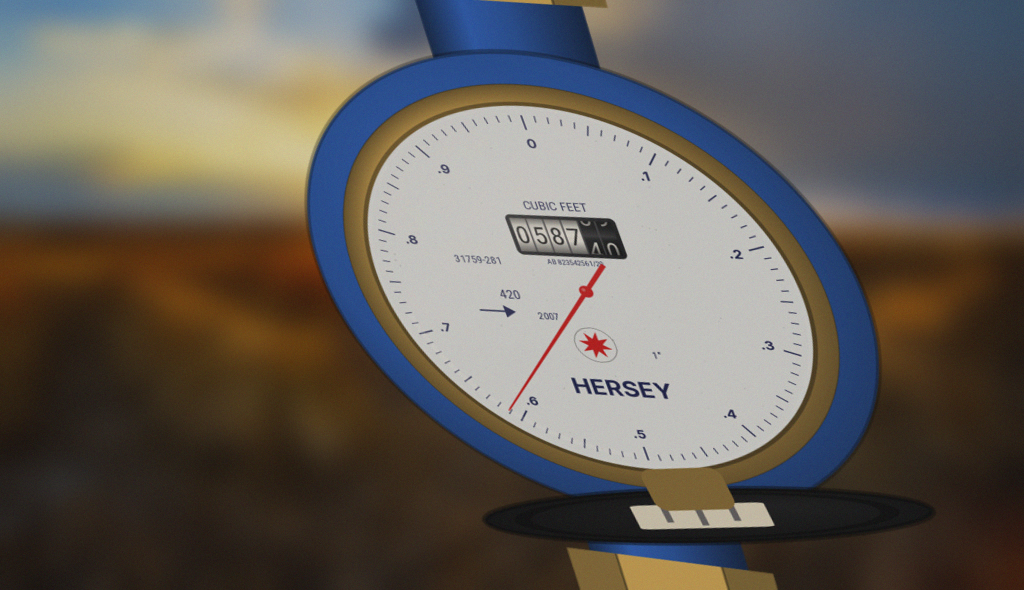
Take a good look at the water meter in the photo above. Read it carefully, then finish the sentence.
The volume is 58739.61 ft³
